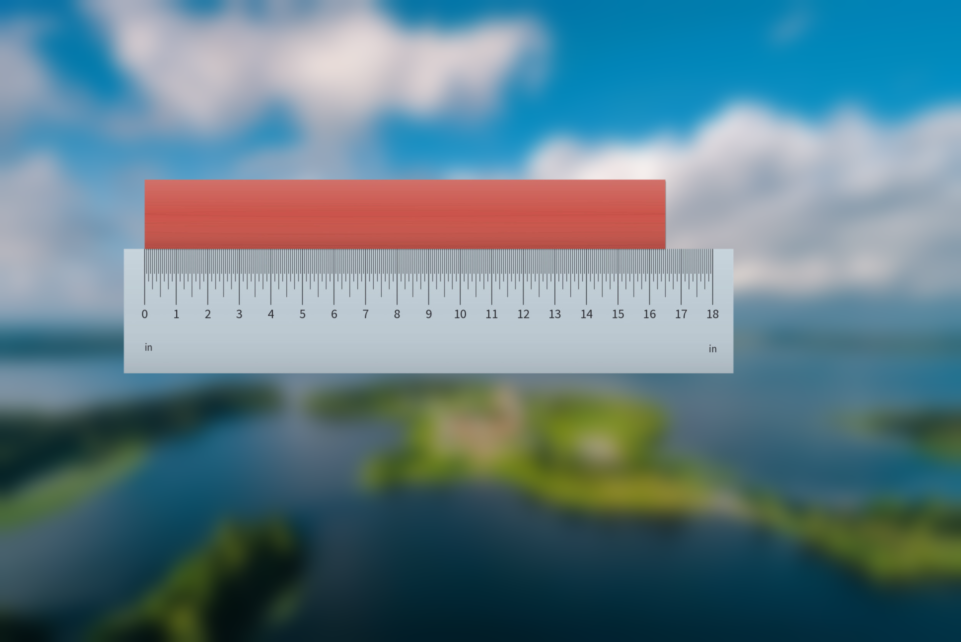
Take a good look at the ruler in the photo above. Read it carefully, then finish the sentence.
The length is 16.5 in
